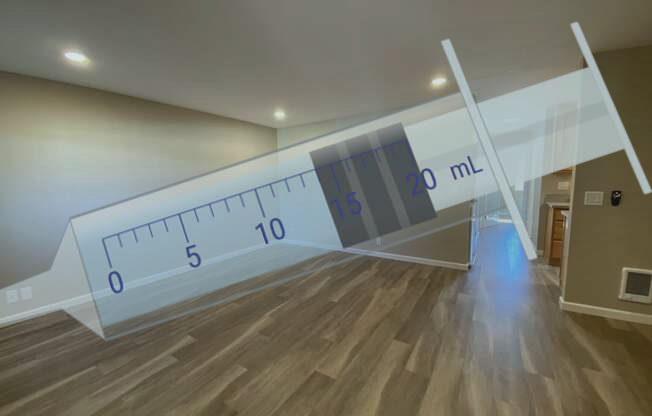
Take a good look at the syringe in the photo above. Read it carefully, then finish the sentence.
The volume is 14 mL
